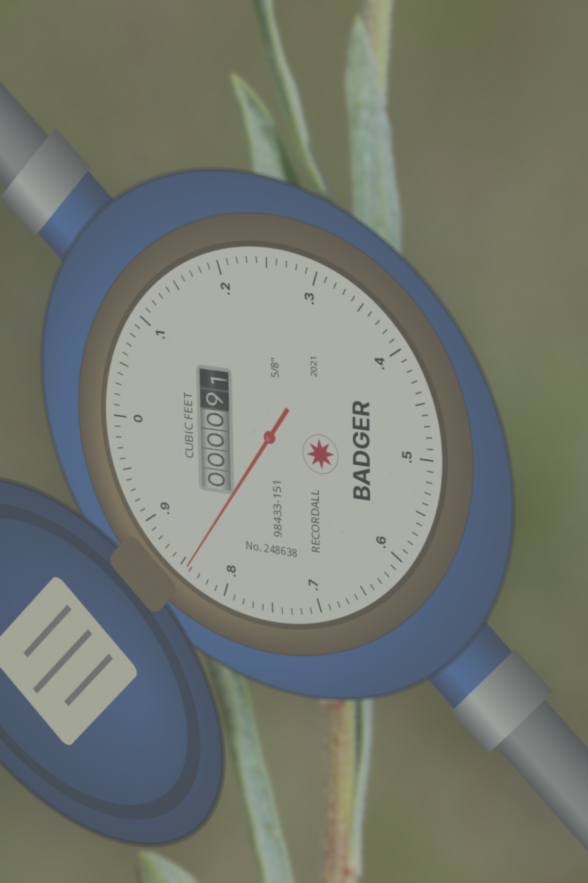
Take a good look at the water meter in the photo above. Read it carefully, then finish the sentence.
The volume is 90.84 ft³
